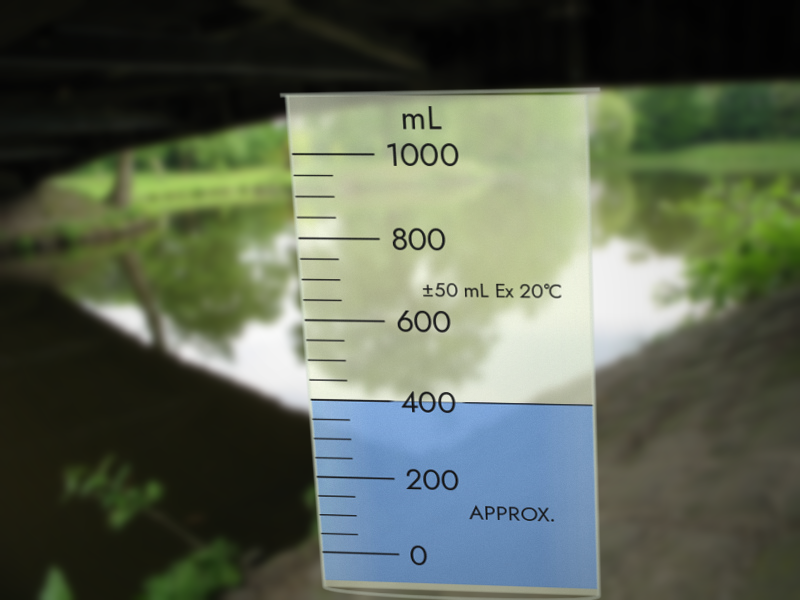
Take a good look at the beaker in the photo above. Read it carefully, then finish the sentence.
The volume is 400 mL
